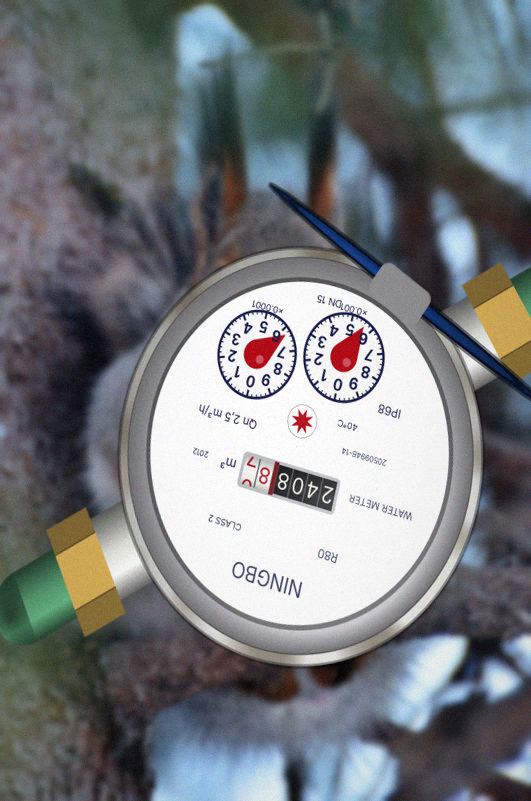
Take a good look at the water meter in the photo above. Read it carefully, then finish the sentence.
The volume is 2408.8656 m³
